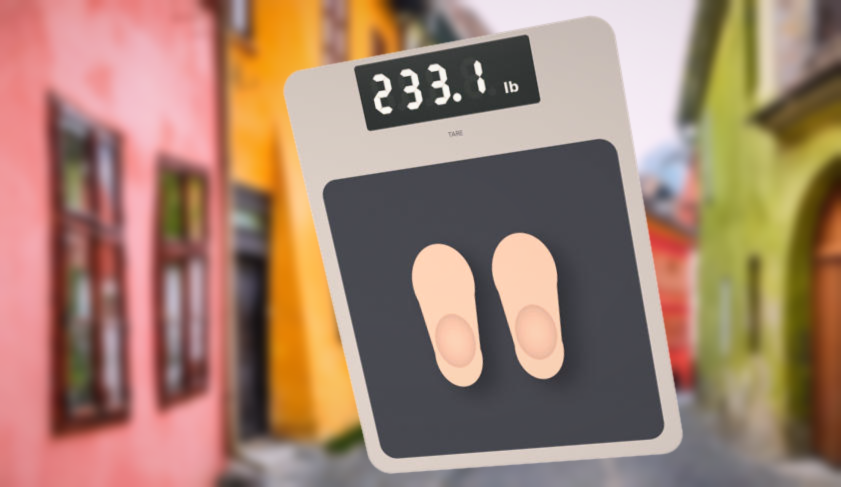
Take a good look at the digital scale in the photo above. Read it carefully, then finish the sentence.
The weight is 233.1 lb
